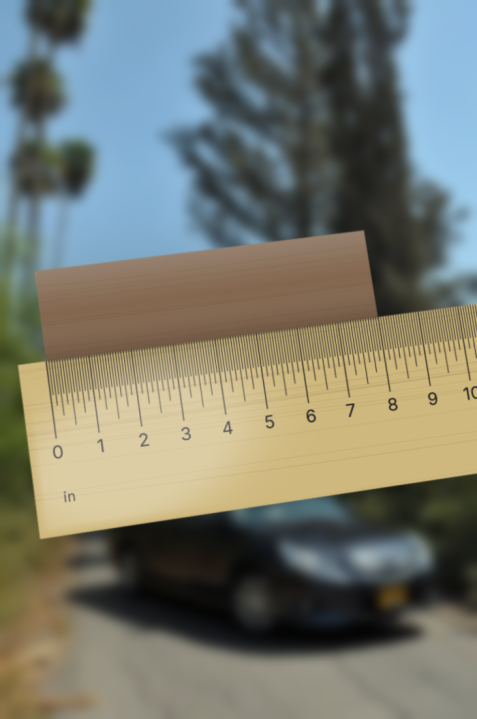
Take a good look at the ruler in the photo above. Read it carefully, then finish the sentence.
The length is 8 in
